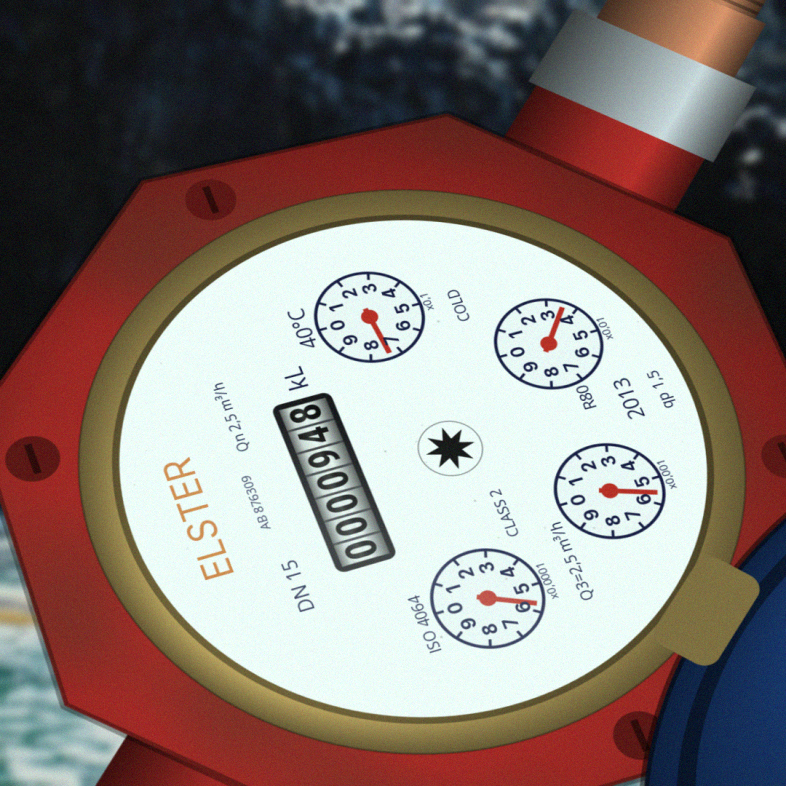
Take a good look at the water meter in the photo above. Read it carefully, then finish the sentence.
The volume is 948.7355 kL
